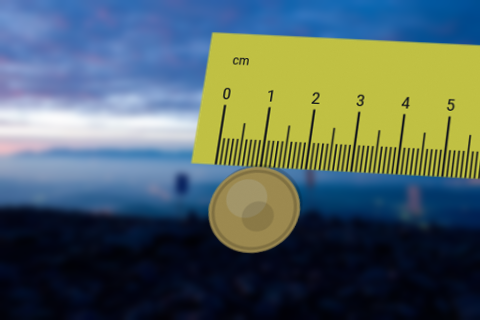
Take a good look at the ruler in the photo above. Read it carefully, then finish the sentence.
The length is 2 cm
